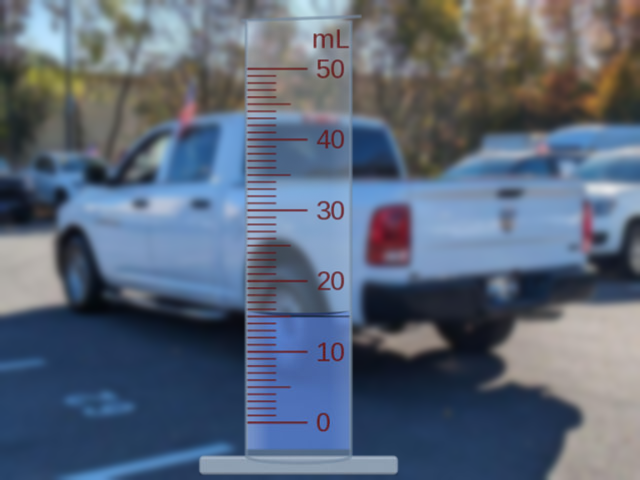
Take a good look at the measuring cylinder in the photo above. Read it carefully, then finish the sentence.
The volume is 15 mL
